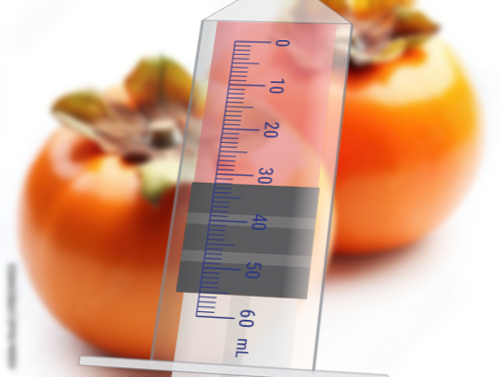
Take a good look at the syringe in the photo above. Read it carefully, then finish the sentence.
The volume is 32 mL
